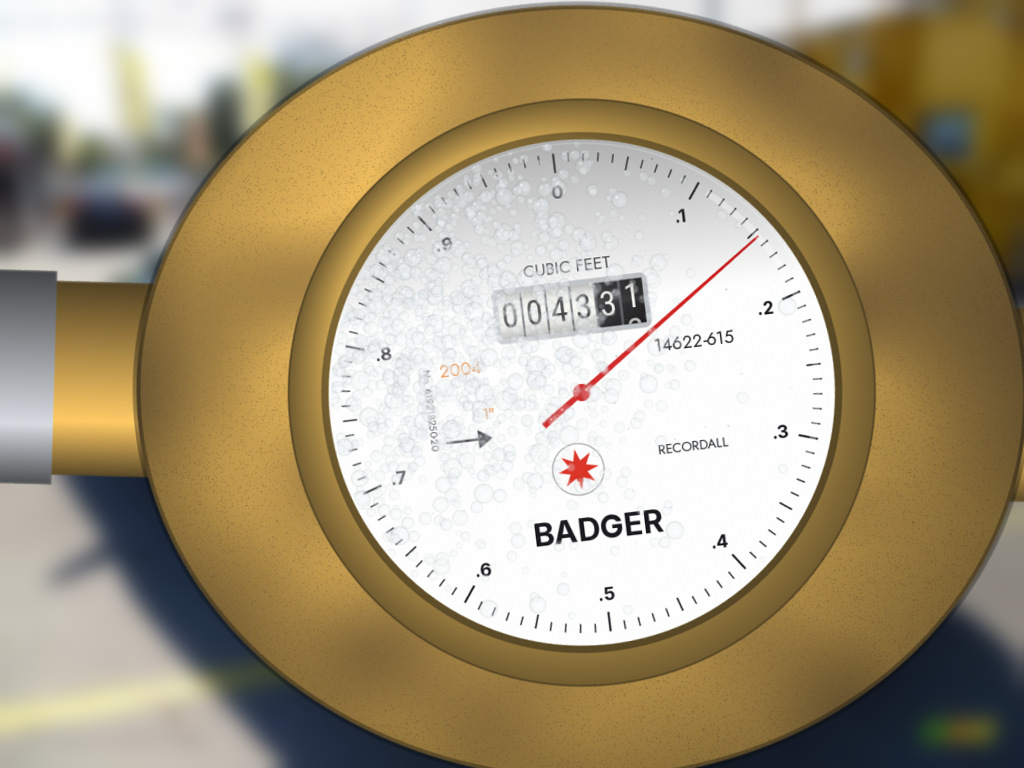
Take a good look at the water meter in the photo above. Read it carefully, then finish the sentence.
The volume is 4331.15 ft³
